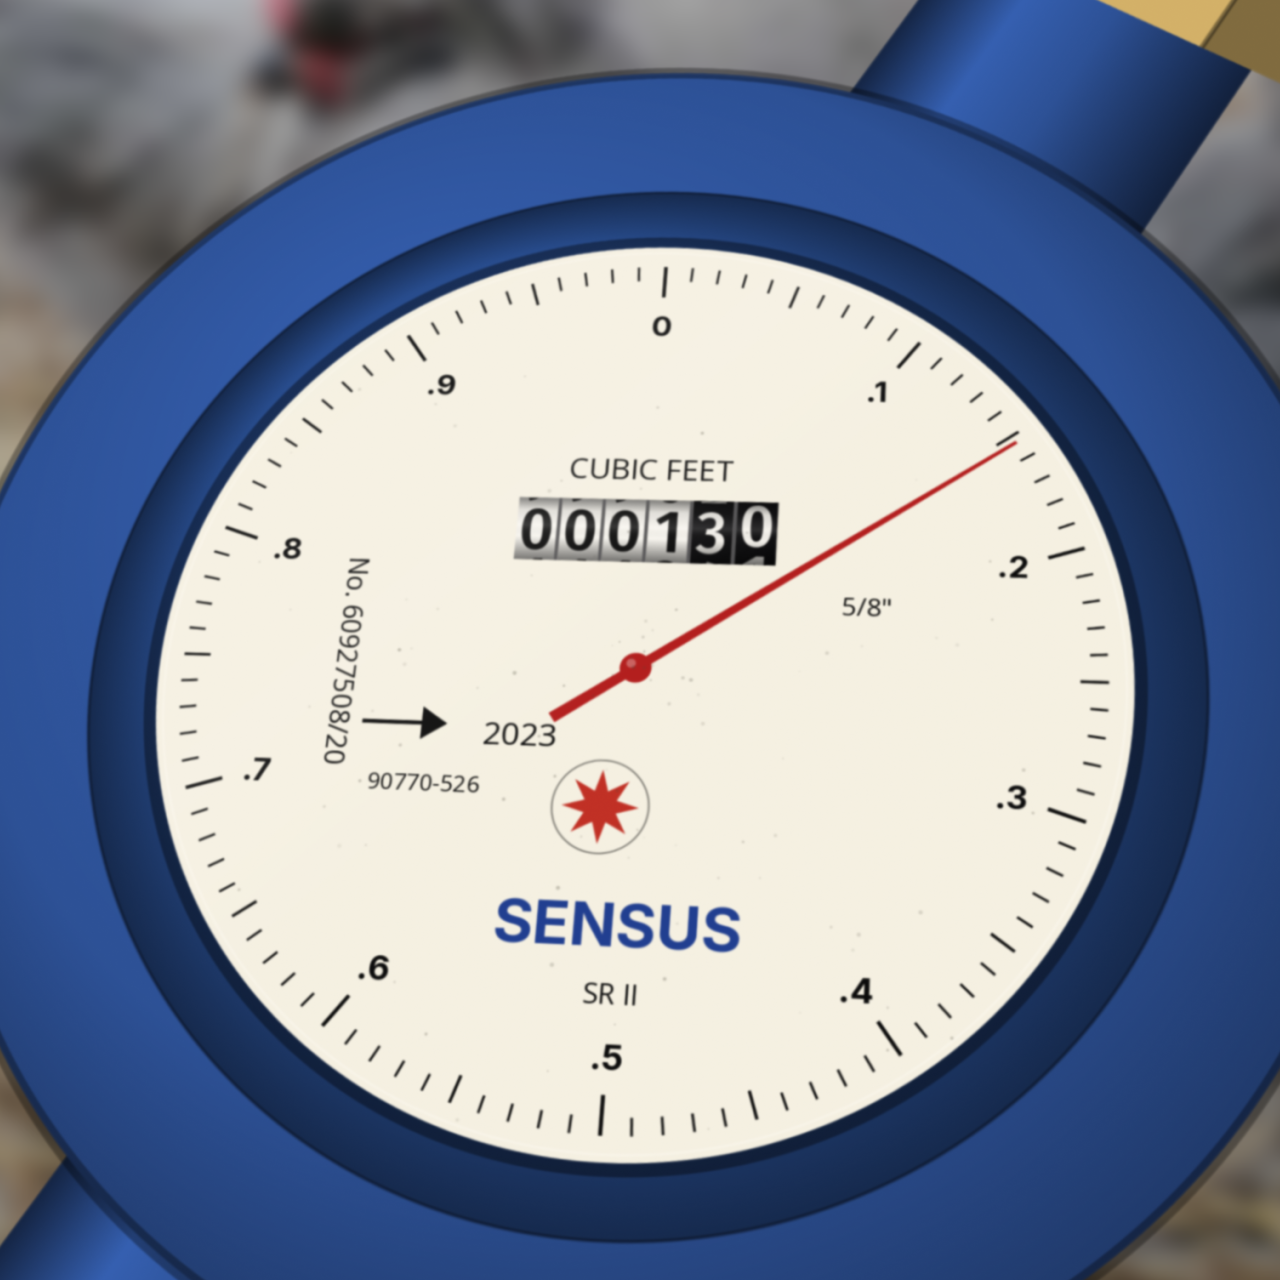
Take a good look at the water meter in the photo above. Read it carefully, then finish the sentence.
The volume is 130.15 ft³
